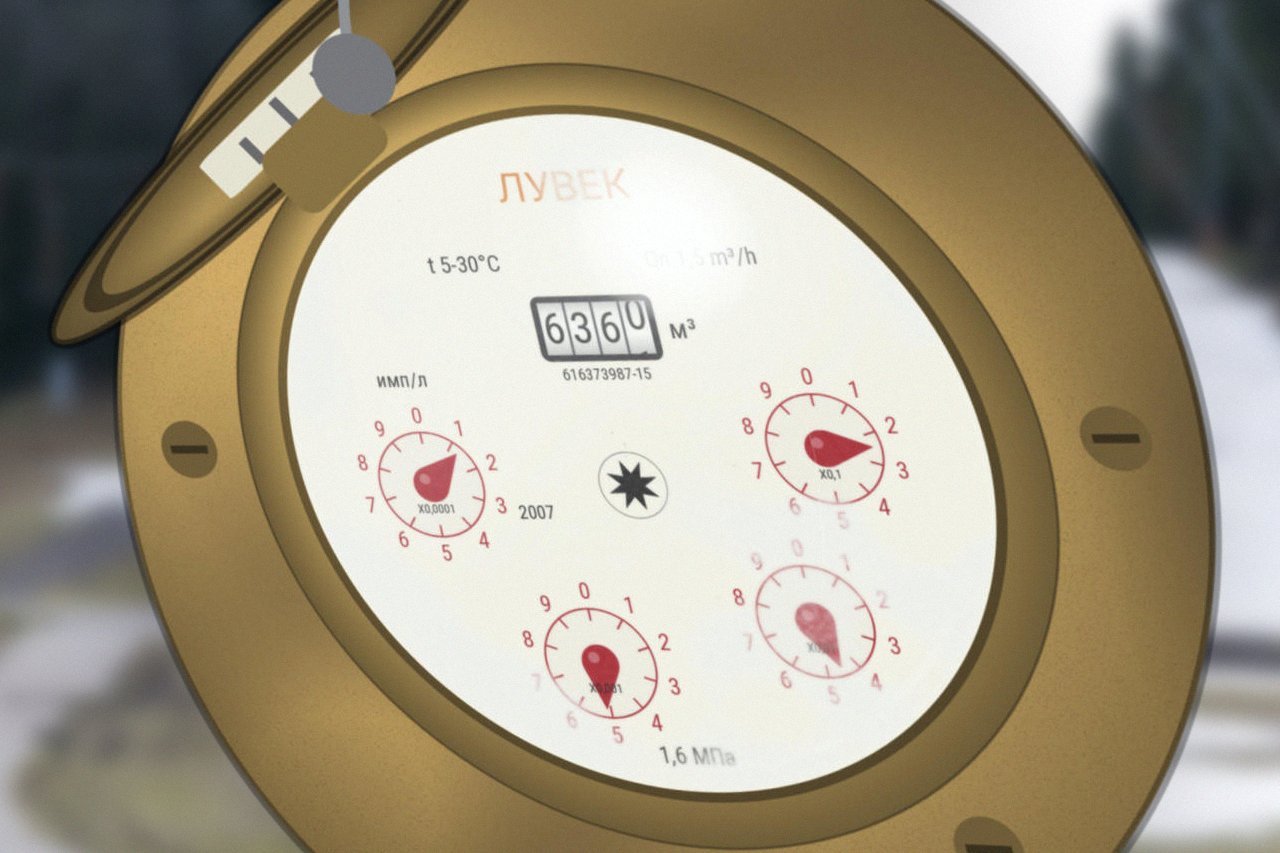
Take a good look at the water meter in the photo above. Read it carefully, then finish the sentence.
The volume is 6360.2451 m³
